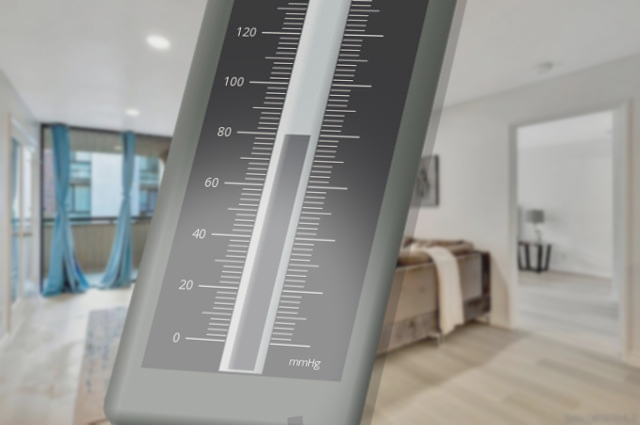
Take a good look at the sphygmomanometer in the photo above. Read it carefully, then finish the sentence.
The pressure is 80 mmHg
